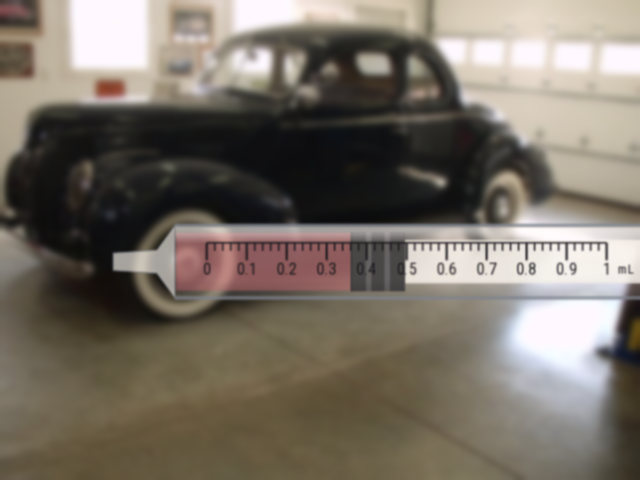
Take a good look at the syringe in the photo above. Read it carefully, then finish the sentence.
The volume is 0.36 mL
